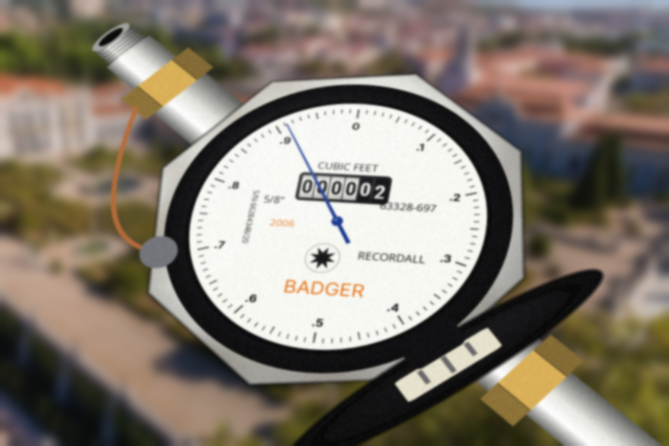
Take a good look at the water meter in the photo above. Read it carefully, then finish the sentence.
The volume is 1.91 ft³
